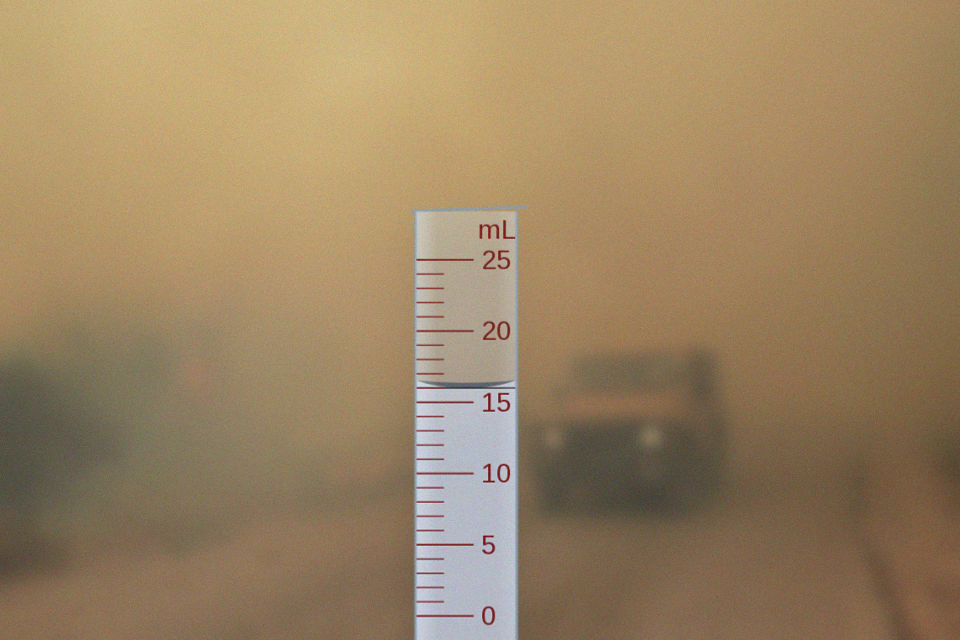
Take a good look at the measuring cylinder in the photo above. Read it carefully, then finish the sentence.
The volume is 16 mL
